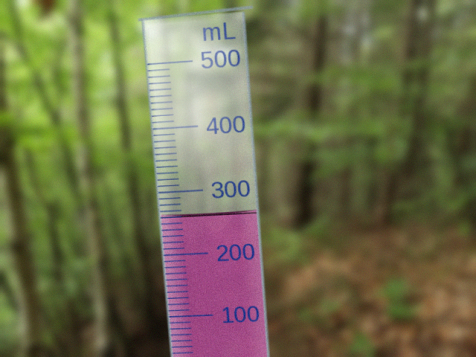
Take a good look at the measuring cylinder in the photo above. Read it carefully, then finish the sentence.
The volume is 260 mL
